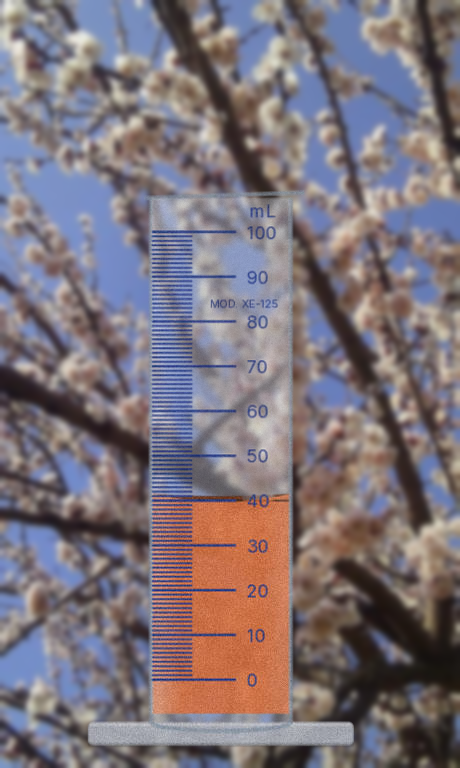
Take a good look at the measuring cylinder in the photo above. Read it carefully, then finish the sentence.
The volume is 40 mL
